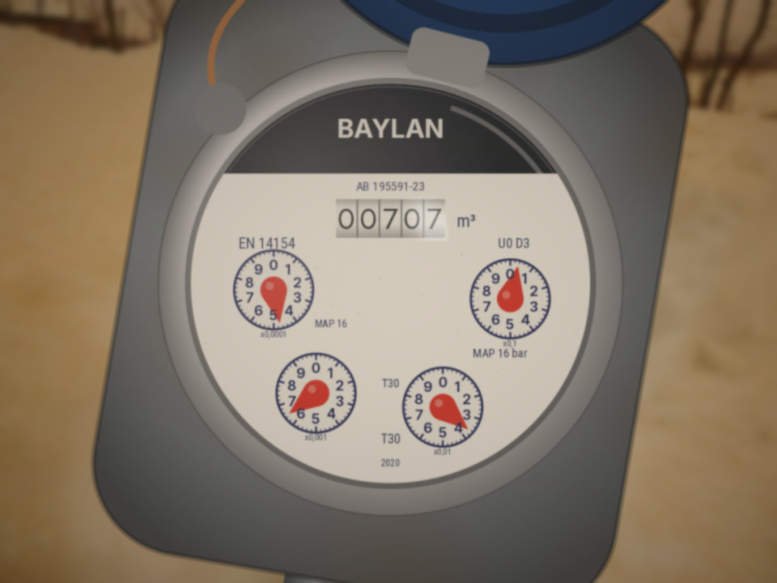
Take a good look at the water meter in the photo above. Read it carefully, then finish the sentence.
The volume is 707.0364 m³
